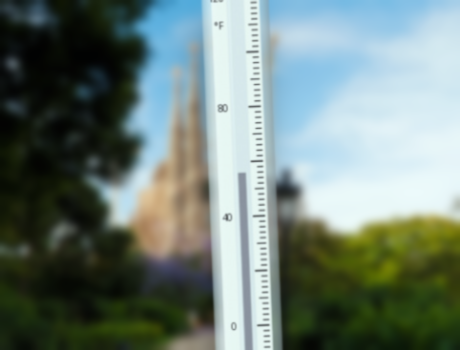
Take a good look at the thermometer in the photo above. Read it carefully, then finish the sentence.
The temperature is 56 °F
